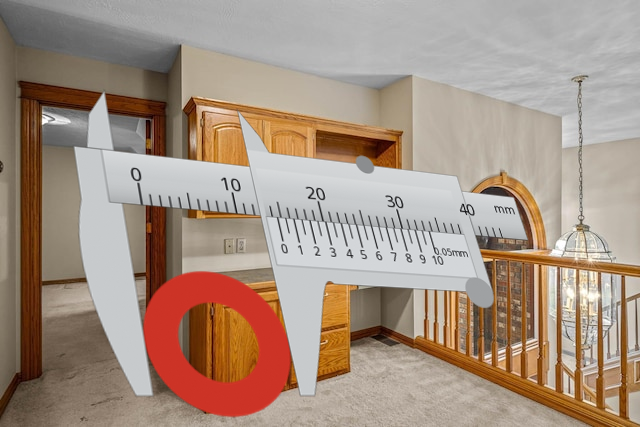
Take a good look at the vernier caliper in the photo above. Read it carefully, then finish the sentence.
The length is 14.6 mm
